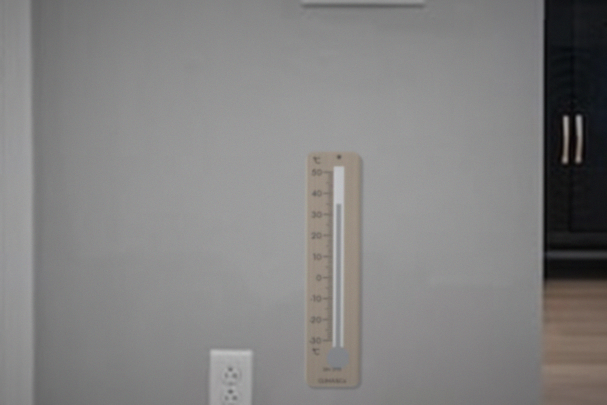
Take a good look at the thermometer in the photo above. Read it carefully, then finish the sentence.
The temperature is 35 °C
